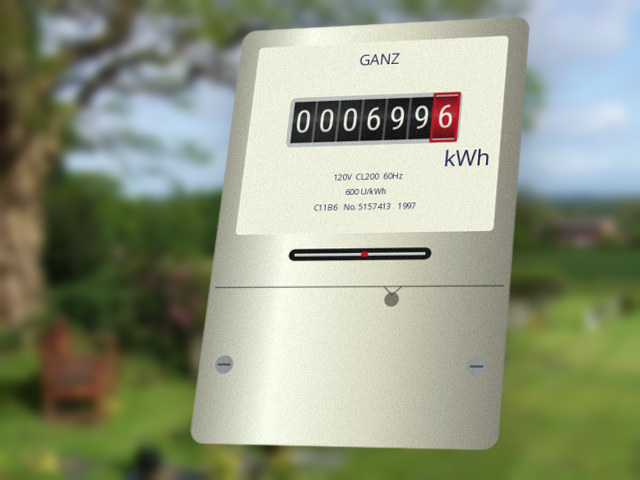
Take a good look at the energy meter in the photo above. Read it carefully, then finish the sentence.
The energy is 699.6 kWh
